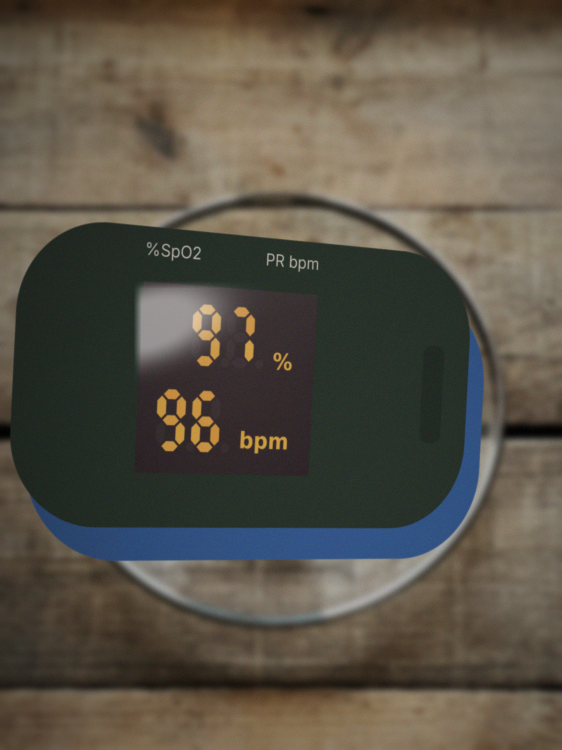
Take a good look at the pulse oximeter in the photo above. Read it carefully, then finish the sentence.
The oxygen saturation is 97 %
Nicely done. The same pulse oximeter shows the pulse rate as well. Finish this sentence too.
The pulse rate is 96 bpm
